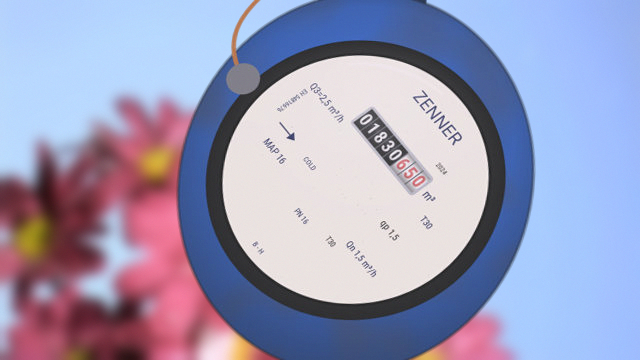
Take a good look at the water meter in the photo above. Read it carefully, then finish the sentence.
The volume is 1830.650 m³
